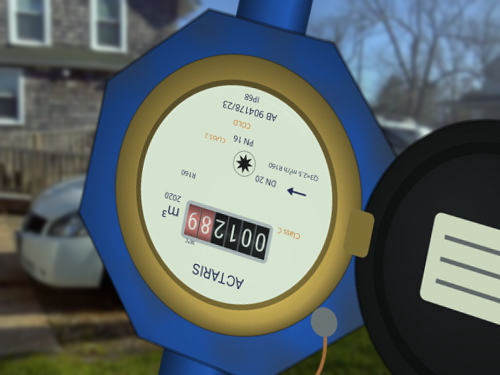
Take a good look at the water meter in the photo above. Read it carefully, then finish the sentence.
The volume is 12.89 m³
